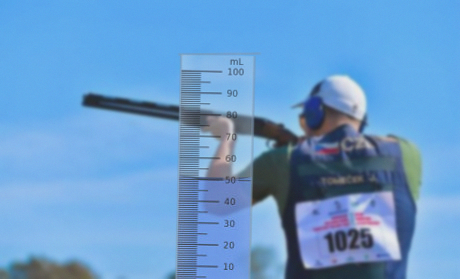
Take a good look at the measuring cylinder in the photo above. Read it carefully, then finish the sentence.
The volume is 50 mL
